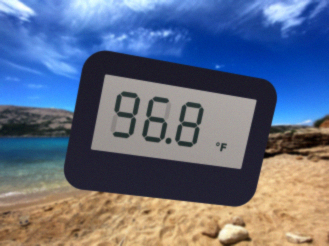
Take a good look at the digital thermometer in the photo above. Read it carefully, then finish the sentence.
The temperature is 96.8 °F
